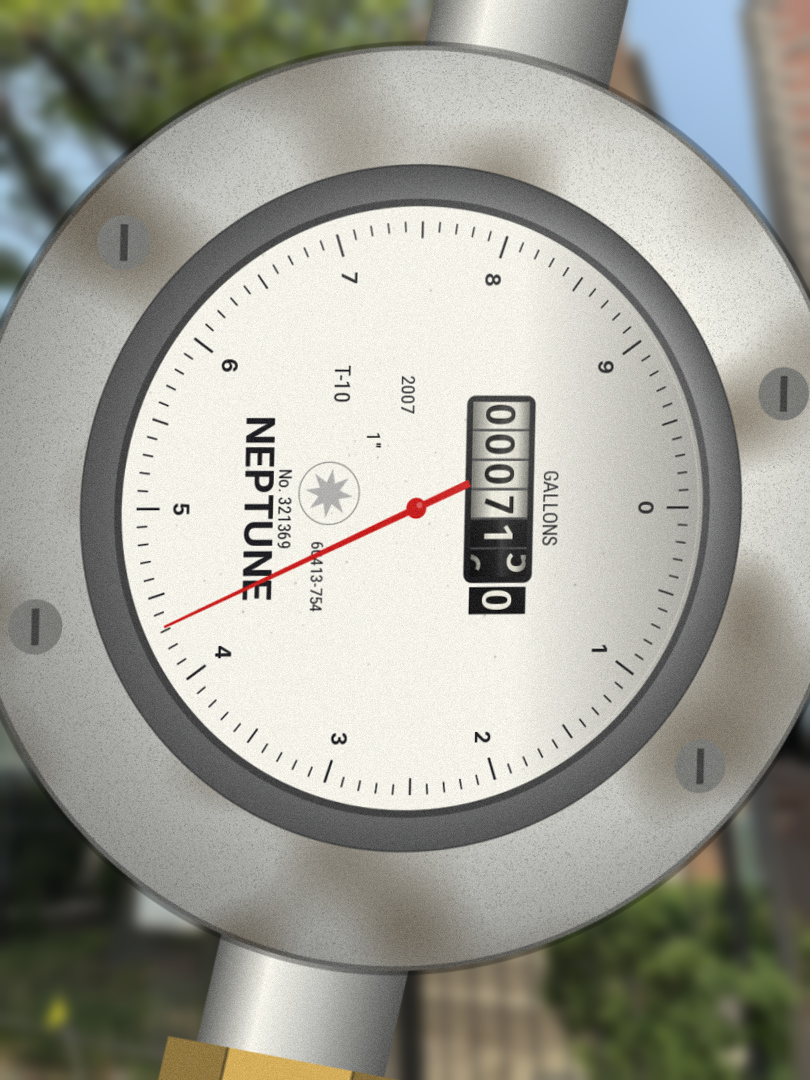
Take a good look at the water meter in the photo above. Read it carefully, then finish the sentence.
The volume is 7154.3 gal
